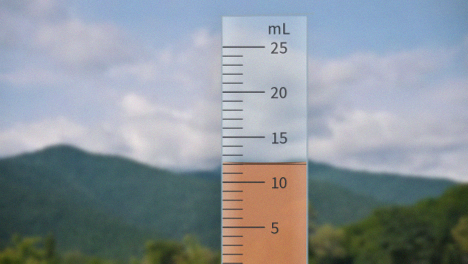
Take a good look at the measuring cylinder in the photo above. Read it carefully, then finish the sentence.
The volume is 12 mL
